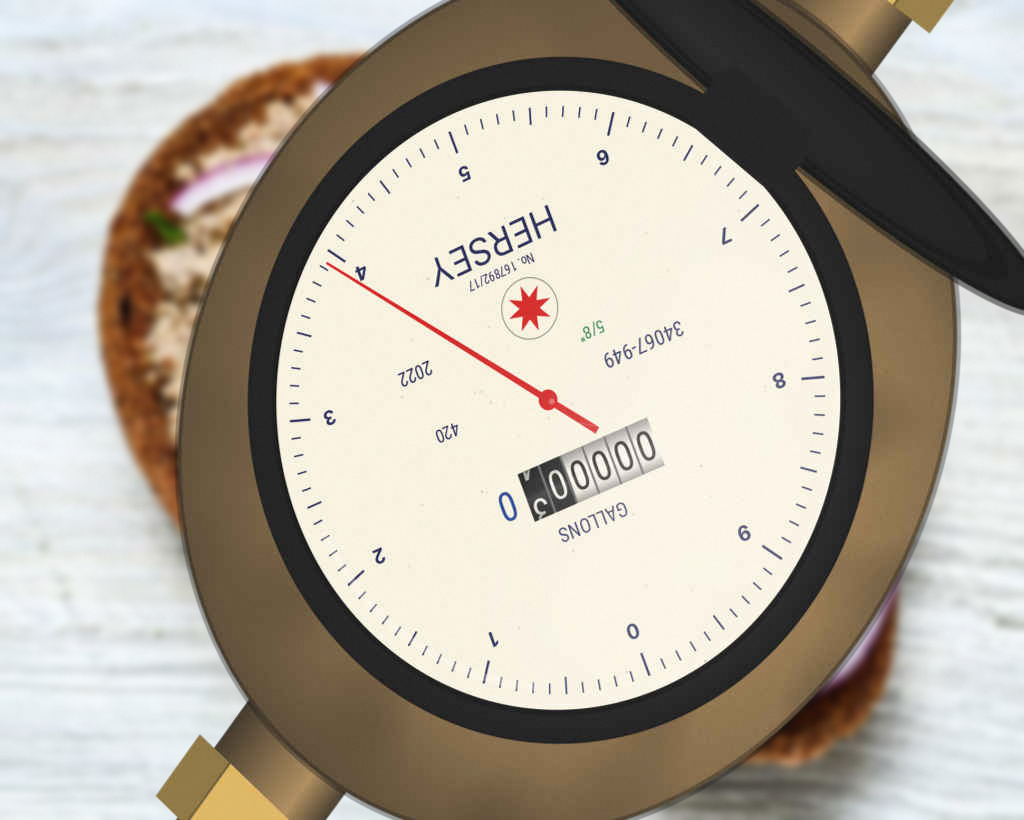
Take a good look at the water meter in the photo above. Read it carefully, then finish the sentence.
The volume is 33.9 gal
